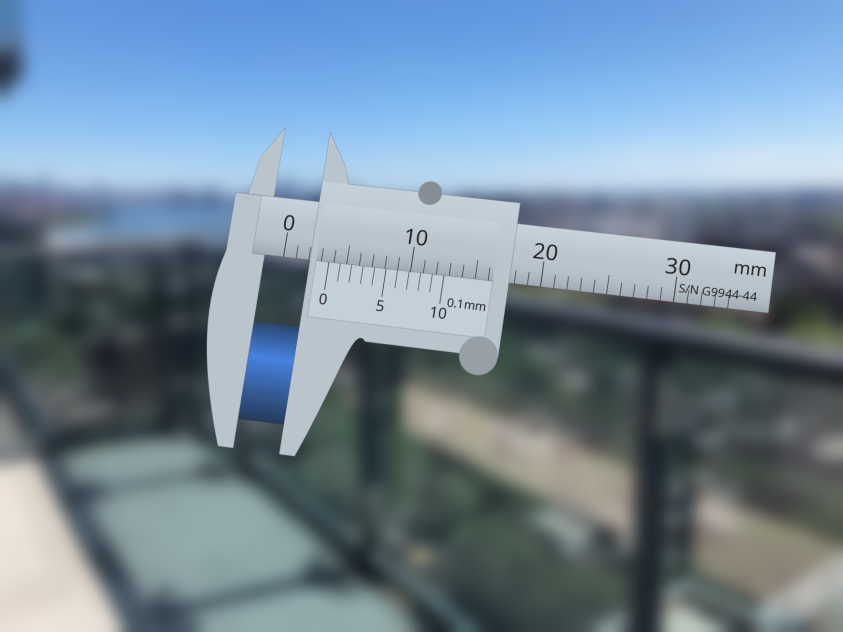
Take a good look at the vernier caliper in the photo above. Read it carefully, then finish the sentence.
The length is 3.6 mm
